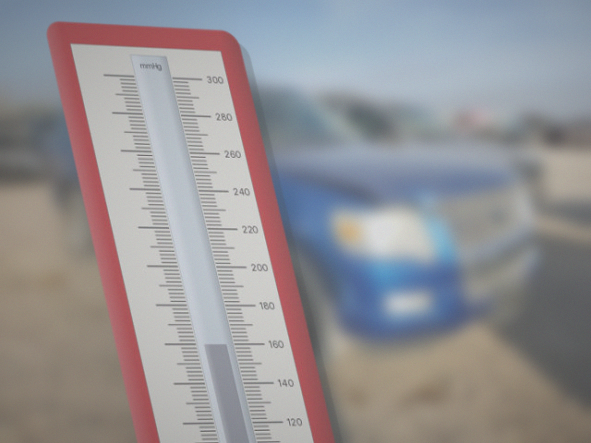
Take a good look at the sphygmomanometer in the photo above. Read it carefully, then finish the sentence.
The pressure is 160 mmHg
